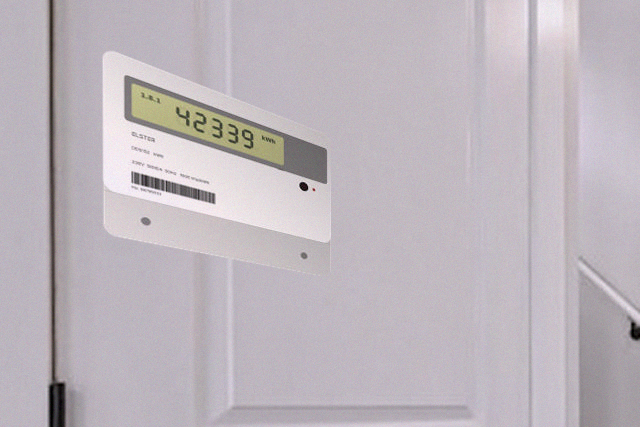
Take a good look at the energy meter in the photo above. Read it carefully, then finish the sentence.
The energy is 42339 kWh
